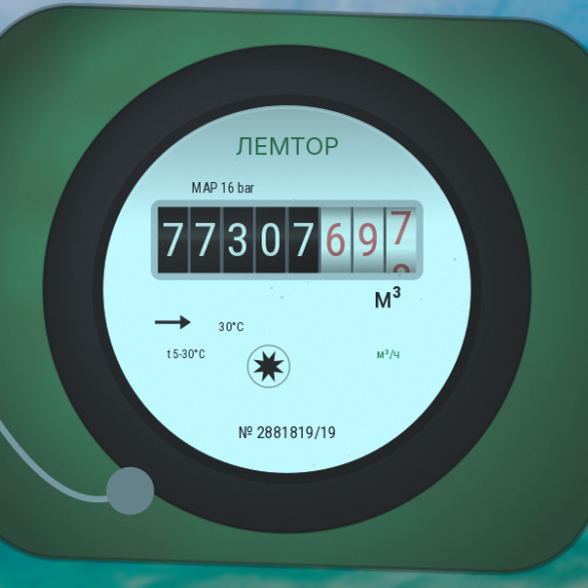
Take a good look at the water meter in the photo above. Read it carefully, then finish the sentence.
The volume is 77307.697 m³
